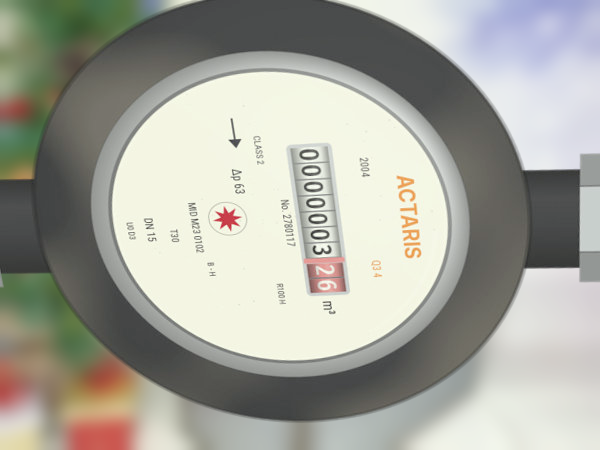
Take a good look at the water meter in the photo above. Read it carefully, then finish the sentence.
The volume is 3.26 m³
